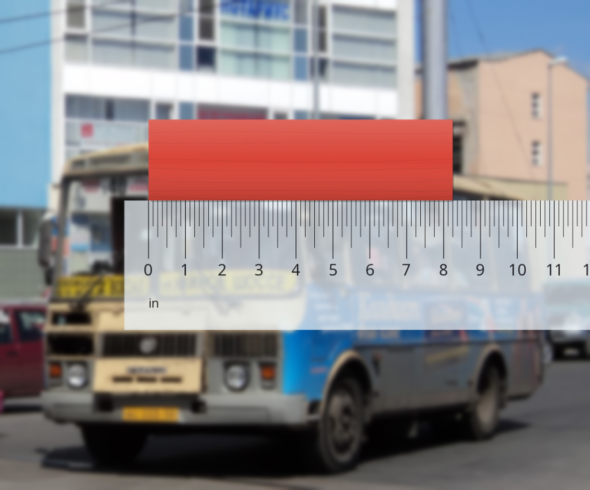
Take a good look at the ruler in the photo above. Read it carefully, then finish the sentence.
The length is 8.25 in
